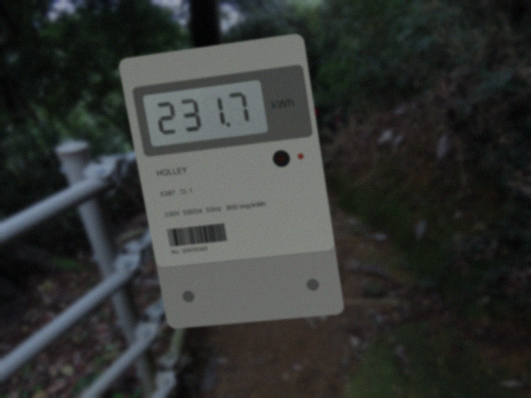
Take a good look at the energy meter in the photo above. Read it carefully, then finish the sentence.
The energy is 231.7 kWh
